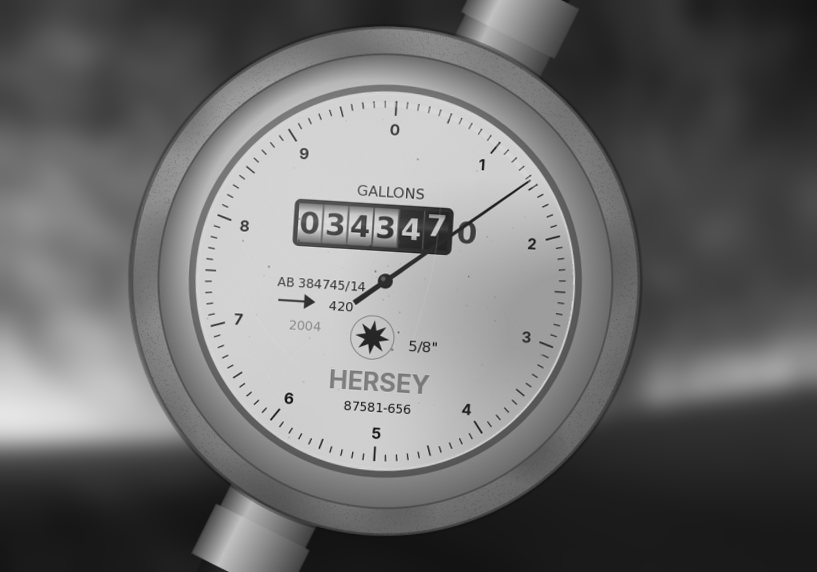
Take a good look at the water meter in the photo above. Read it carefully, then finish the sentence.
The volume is 343471.4 gal
